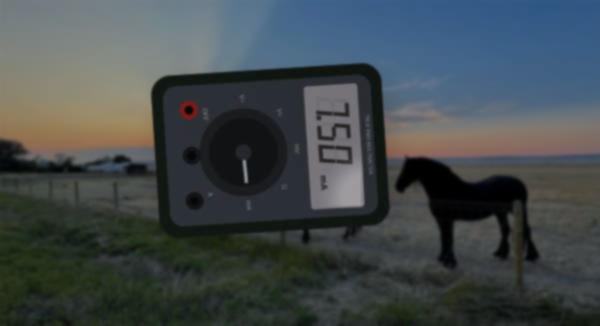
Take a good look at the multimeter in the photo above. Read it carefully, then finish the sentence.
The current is 7.50 mA
